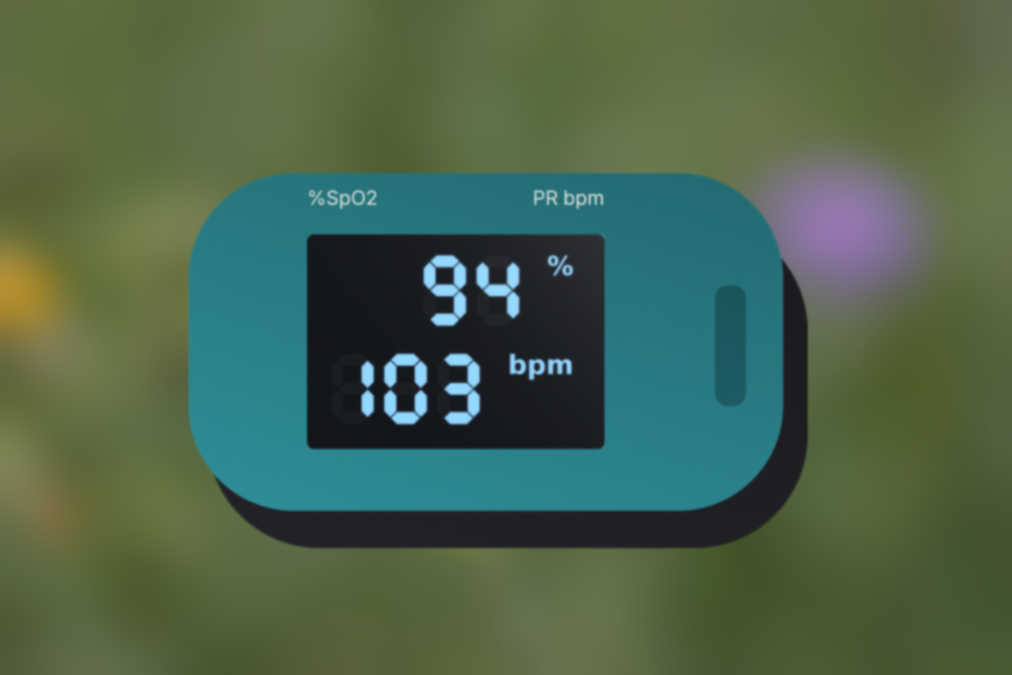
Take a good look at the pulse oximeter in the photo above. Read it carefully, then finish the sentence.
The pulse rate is 103 bpm
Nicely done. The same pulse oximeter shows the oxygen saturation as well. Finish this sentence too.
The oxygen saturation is 94 %
